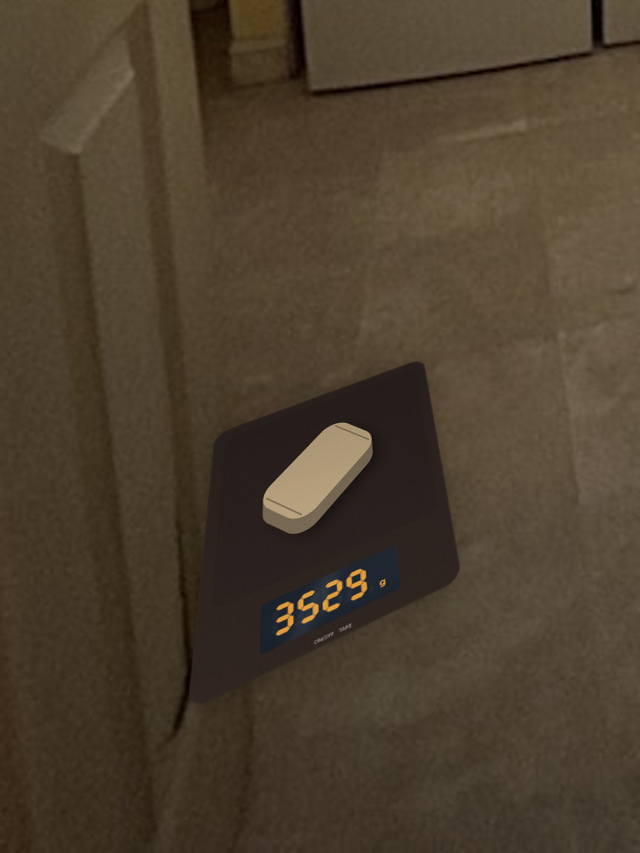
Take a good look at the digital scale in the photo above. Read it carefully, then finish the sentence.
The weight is 3529 g
